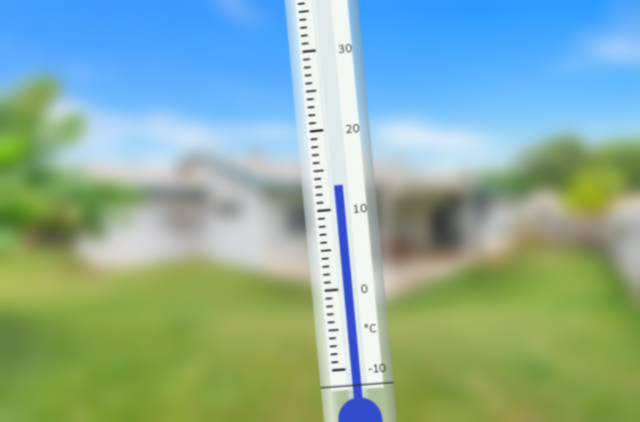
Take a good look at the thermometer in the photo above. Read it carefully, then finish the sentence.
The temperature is 13 °C
